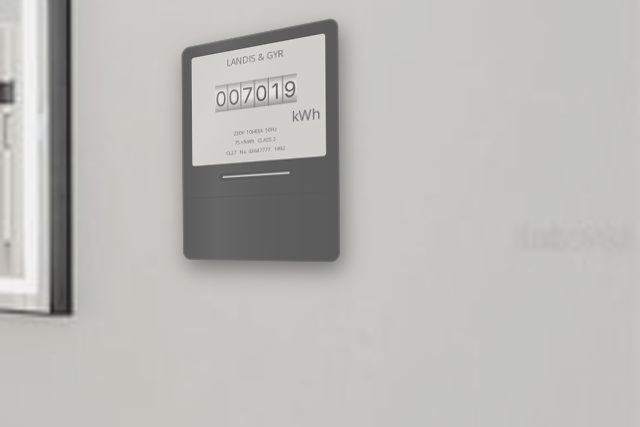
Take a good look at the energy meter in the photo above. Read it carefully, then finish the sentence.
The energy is 7019 kWh
